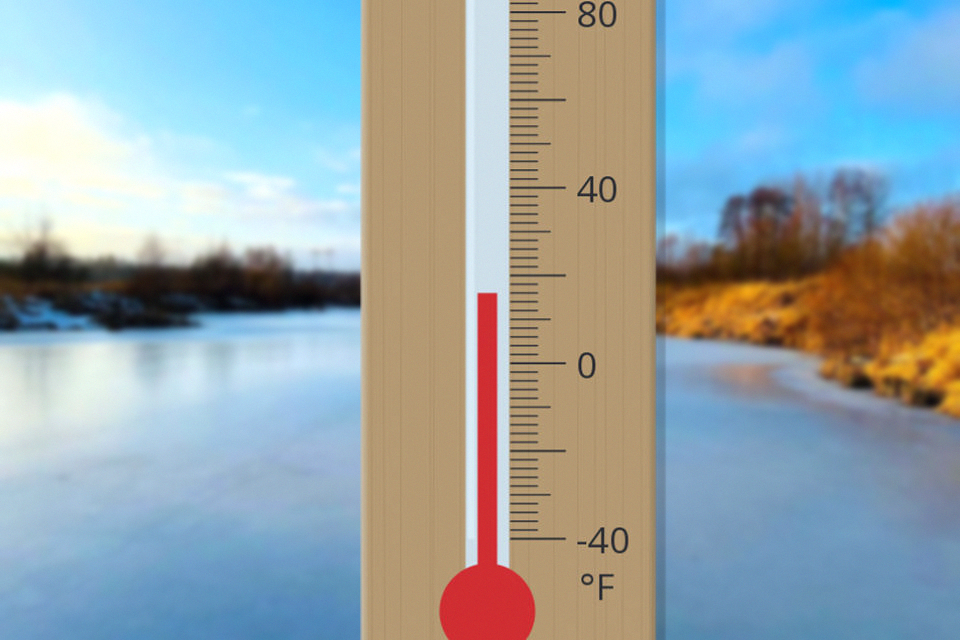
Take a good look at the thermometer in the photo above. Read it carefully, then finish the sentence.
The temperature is 16 °F
